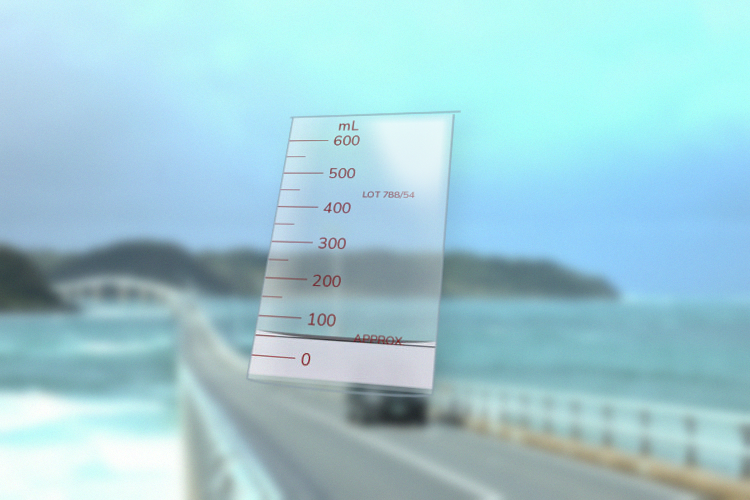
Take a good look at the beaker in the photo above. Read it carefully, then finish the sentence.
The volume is 50 mL
